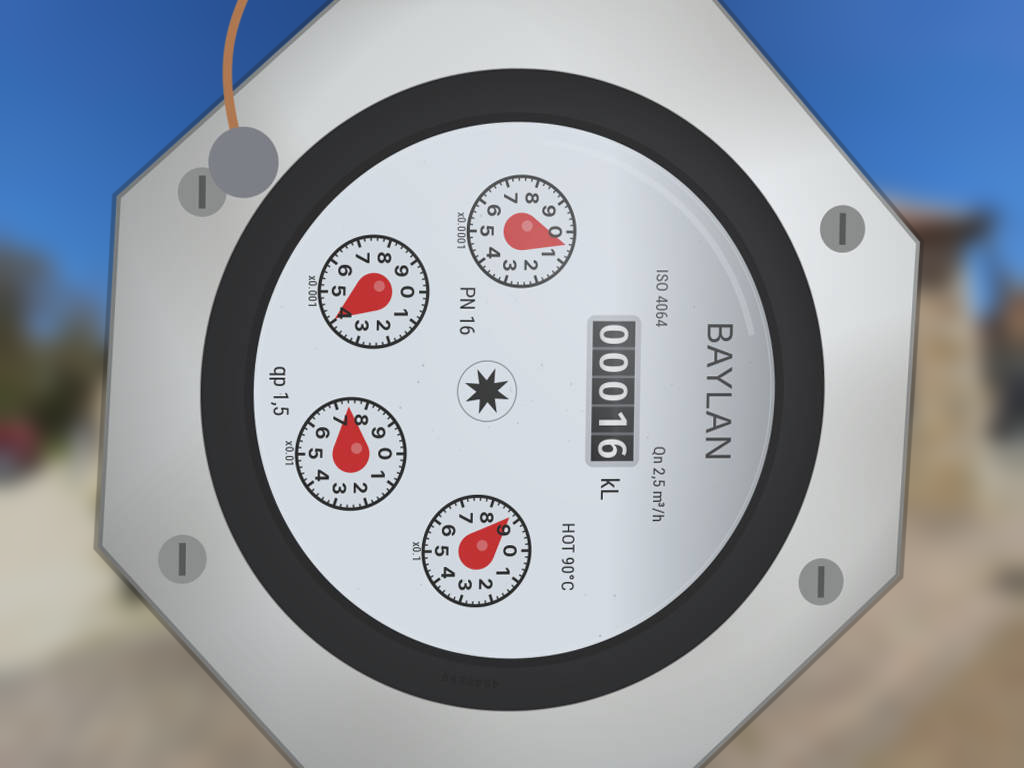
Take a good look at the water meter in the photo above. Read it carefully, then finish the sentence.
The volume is 16.8740 kL
